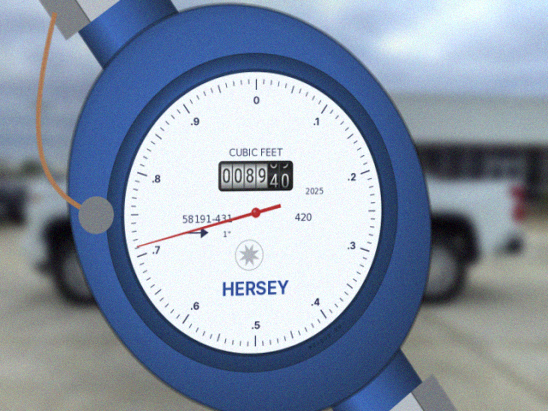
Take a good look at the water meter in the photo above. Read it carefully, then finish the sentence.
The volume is 8939.71 ft³
